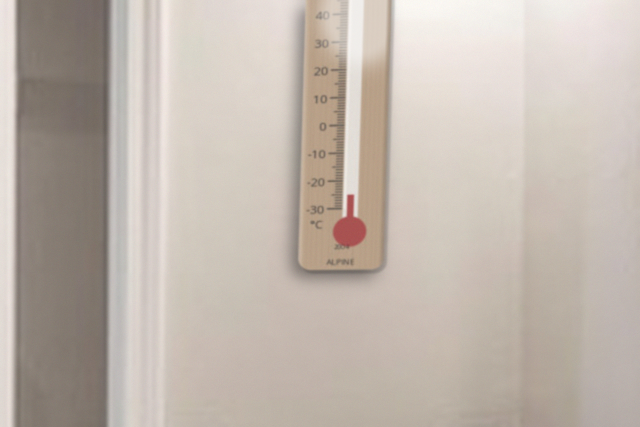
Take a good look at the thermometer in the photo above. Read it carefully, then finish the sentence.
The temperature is -25 °C
